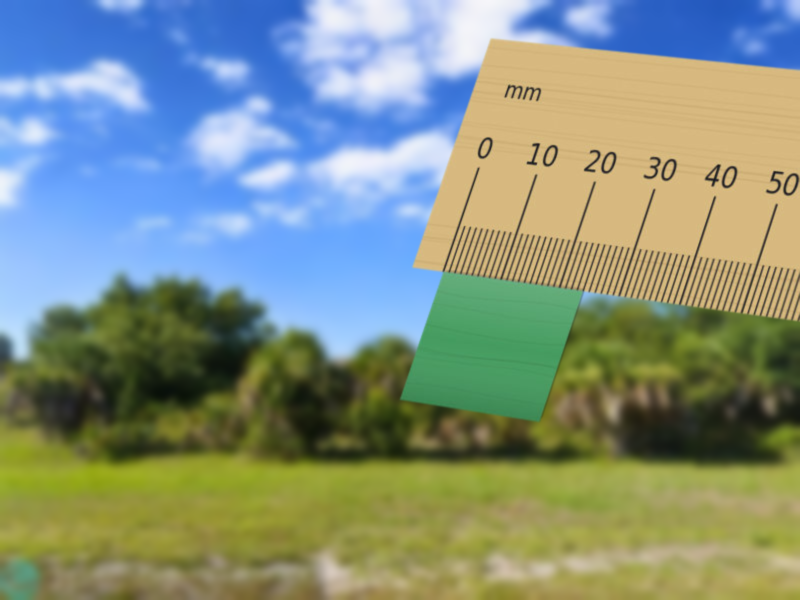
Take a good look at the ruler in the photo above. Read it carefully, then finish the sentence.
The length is 24 mm
